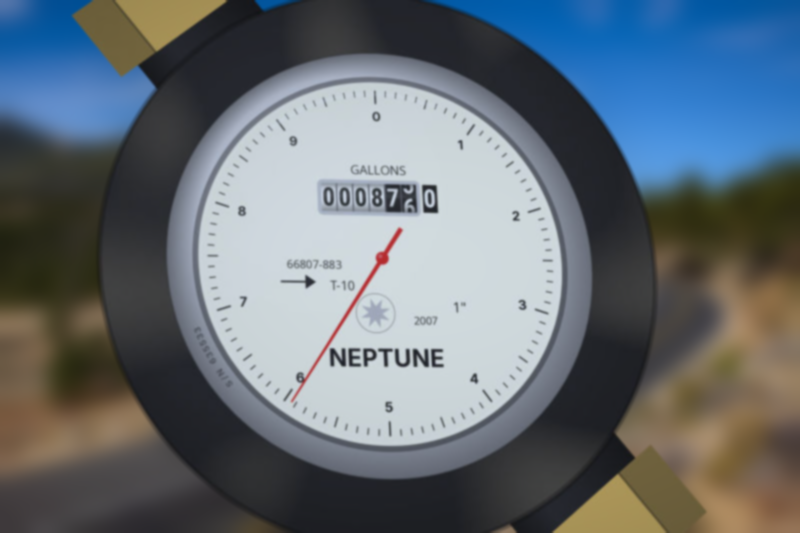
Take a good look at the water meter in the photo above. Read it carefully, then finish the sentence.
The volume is 8755.9 gal
